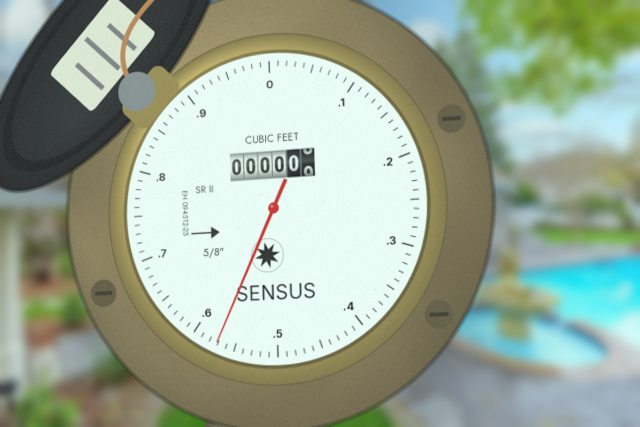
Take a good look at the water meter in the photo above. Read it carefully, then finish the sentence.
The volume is 8.57 ft³
